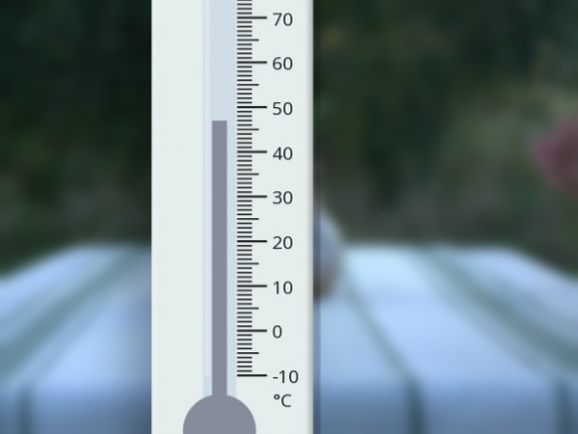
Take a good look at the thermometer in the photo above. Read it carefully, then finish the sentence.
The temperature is 47 °C
